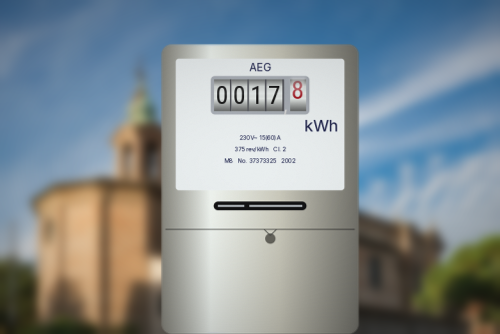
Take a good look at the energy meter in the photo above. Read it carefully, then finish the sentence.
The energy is 17.8 kWh
